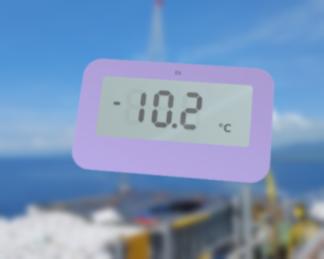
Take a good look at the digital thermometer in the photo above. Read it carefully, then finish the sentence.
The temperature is -10.2 °C
